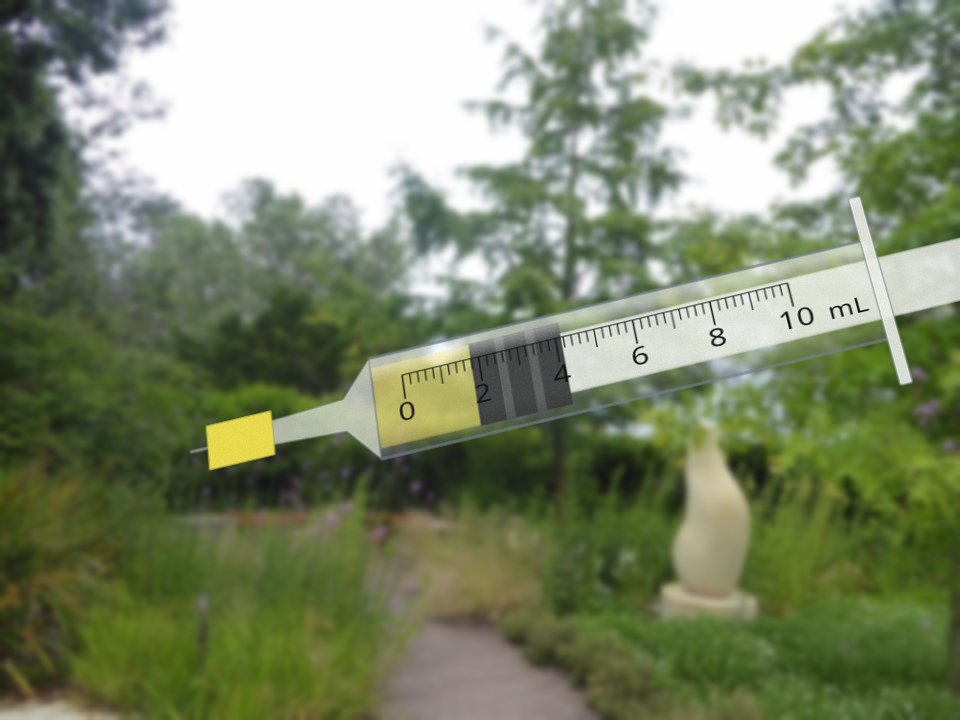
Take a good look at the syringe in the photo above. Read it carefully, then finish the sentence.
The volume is 1.8 mL
